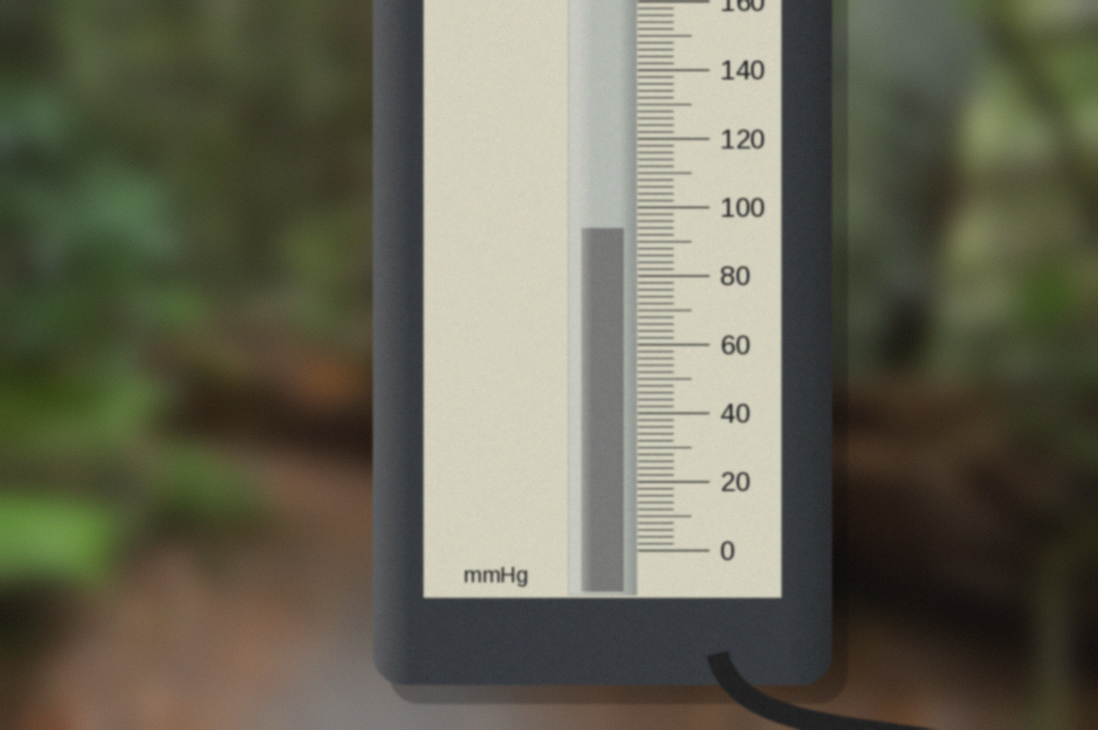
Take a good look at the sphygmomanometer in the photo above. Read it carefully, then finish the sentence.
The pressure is 94 mmHg
